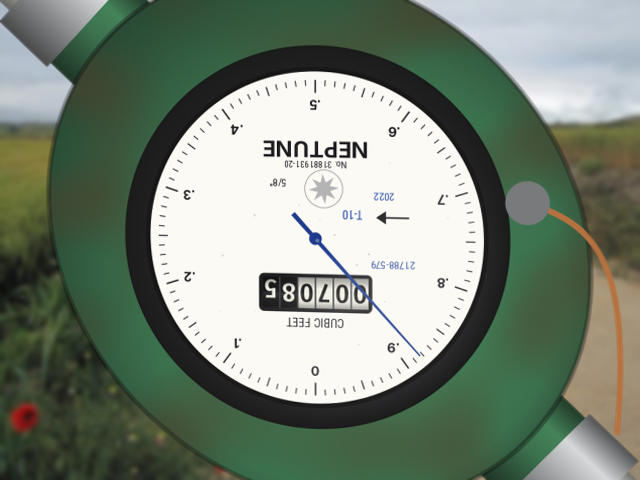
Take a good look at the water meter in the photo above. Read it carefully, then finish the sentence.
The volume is 7084.88 ft³
